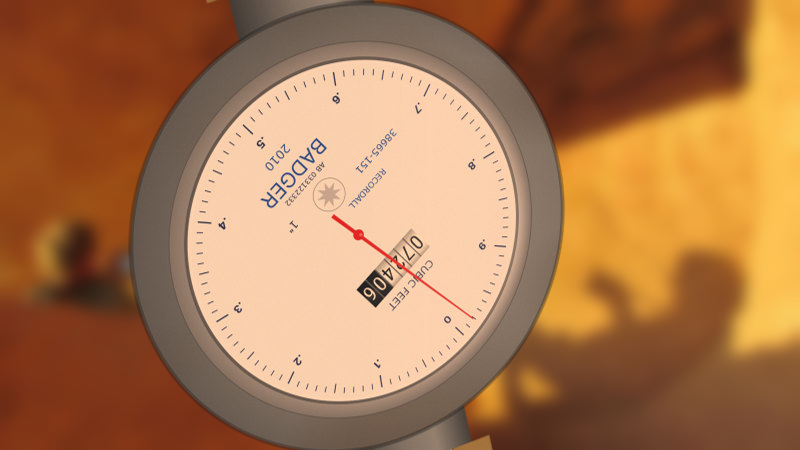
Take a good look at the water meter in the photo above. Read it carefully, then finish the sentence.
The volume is 72405.98 ft³
